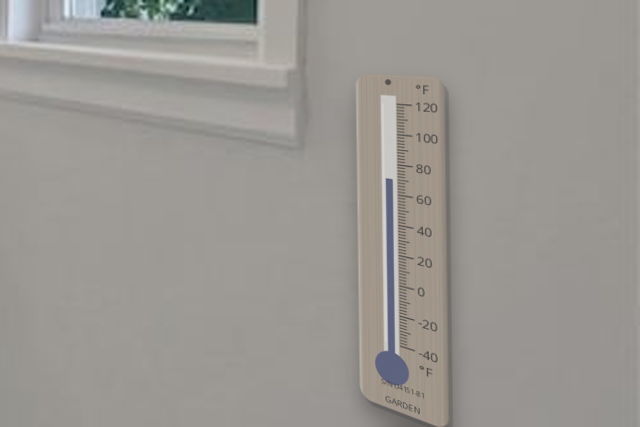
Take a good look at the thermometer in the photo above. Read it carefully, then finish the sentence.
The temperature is 70 °F
